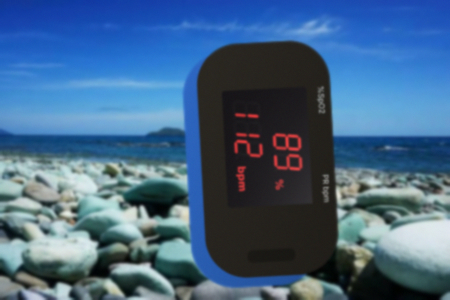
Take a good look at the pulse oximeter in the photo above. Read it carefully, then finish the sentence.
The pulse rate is 112 bpm
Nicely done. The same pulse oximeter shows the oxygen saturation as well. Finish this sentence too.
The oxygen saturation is 89 %
